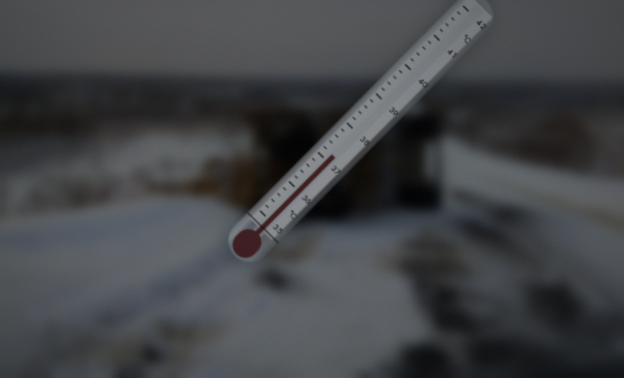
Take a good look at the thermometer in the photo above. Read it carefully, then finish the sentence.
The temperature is 37.2 °C
